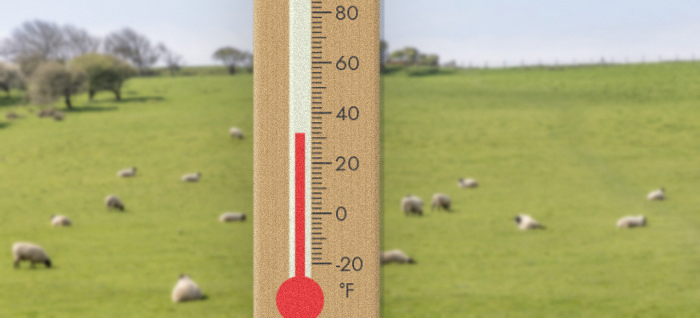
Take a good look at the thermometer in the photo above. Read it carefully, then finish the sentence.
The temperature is 32 °F
